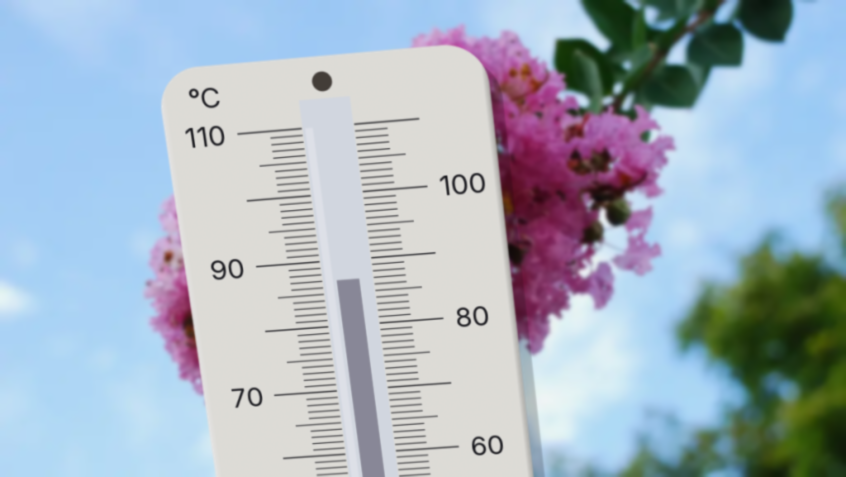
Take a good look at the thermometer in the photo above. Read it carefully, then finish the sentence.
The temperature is 87 °C
